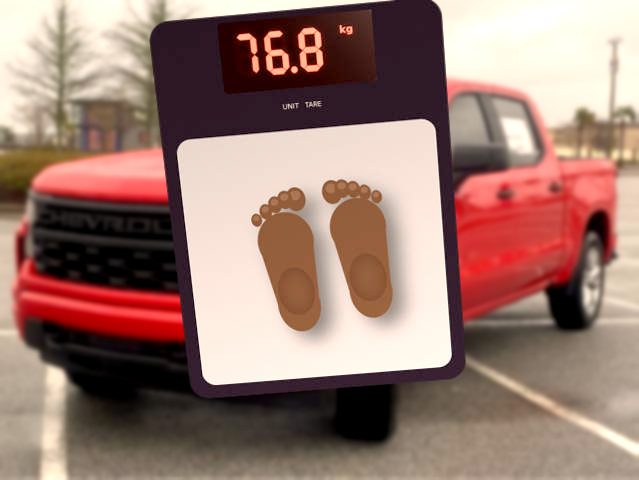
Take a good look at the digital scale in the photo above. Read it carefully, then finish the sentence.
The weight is 76.8 kg
